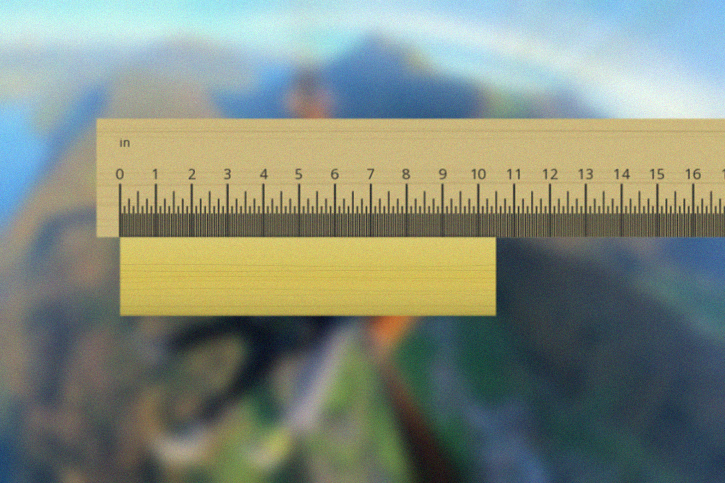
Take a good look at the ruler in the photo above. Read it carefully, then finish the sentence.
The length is 10.5 in
